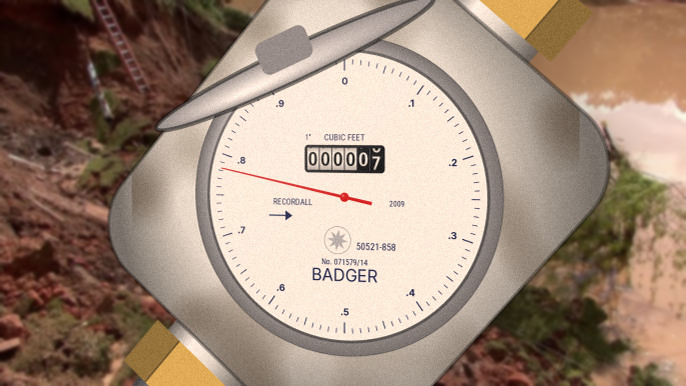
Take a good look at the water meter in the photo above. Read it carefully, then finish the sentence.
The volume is 6.78 ft³
